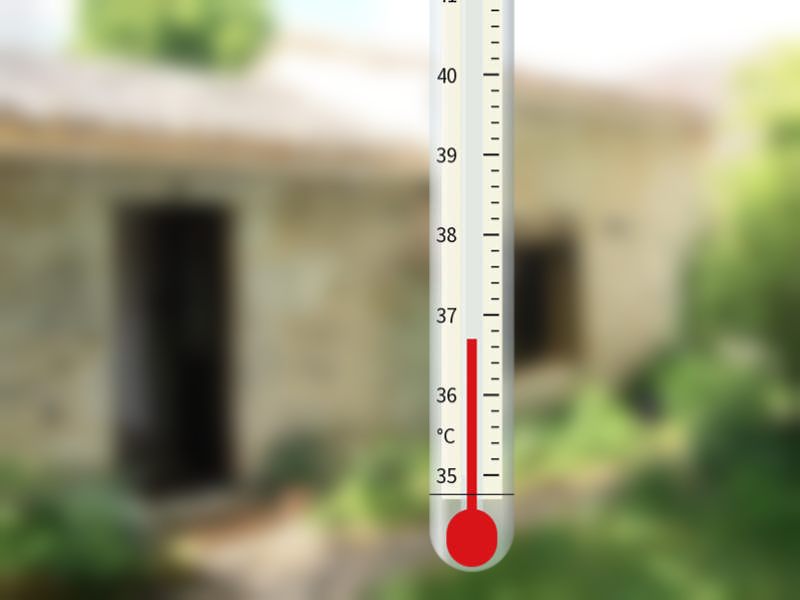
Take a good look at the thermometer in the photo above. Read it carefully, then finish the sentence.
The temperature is 36.7 °C
